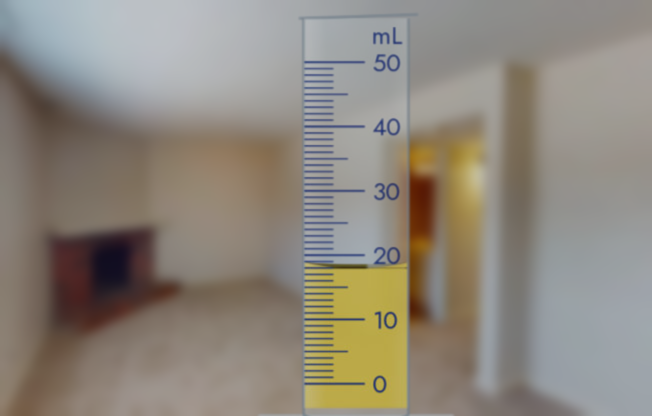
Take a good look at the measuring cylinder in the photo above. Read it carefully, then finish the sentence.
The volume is 18 mL
